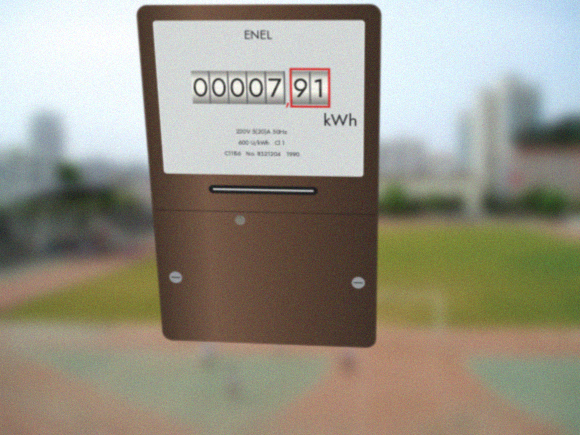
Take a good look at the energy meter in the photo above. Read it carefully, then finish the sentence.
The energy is 7.91 kWh
